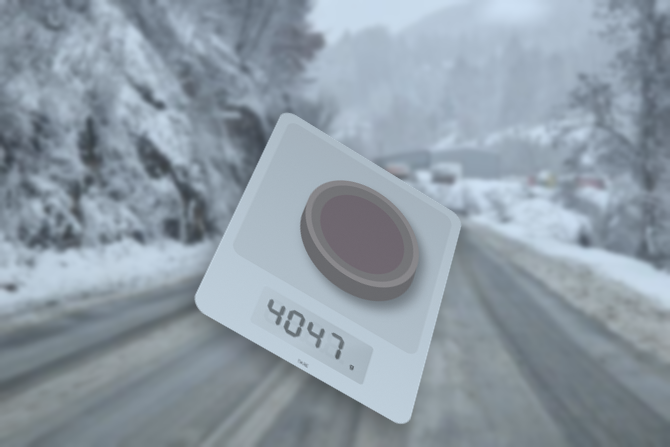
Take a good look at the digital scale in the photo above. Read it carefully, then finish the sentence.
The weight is 4047 g
